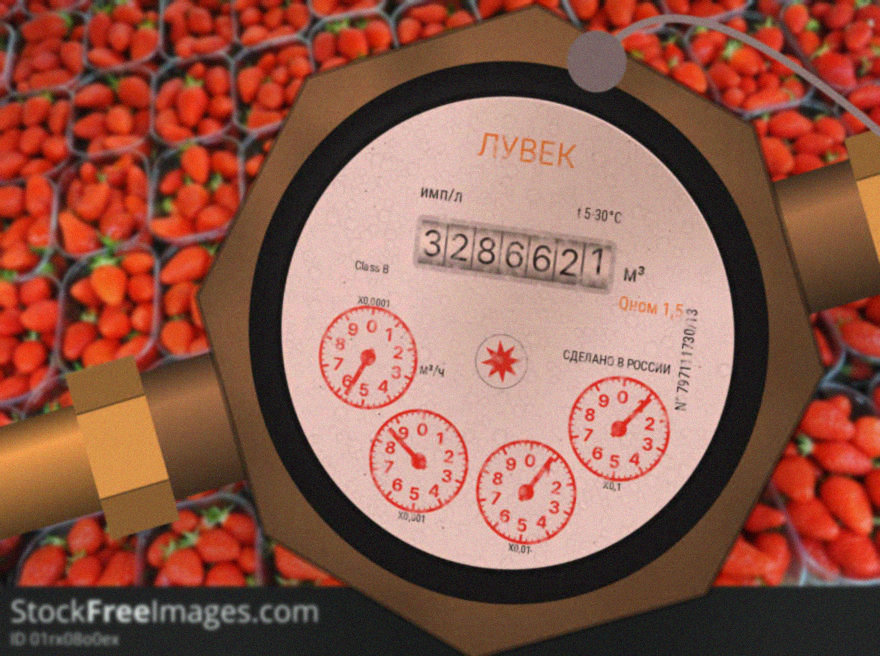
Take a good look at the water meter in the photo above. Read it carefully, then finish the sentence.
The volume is 3286621.1085 m³
